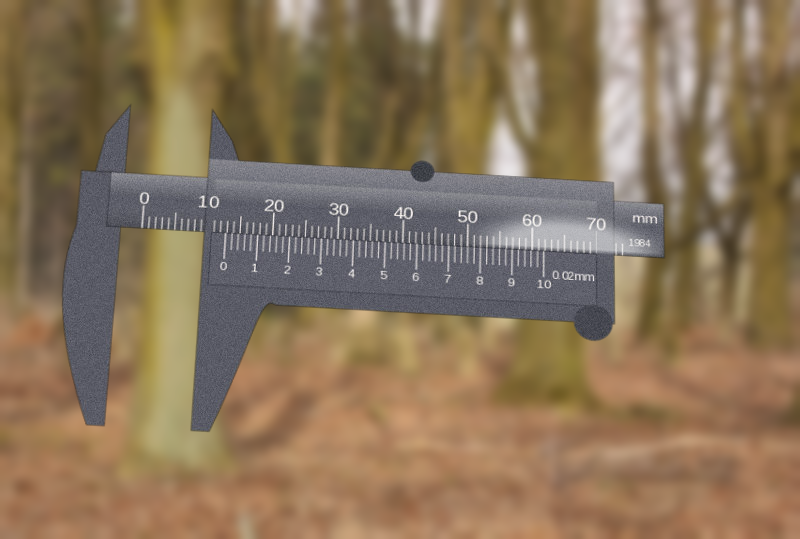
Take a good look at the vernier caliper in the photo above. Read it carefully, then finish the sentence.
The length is 12.8 mm
